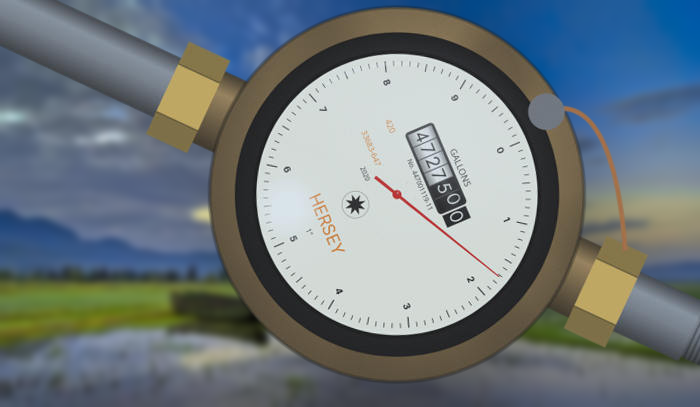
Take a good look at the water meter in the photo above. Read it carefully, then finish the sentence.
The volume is 4727501.7 gal
